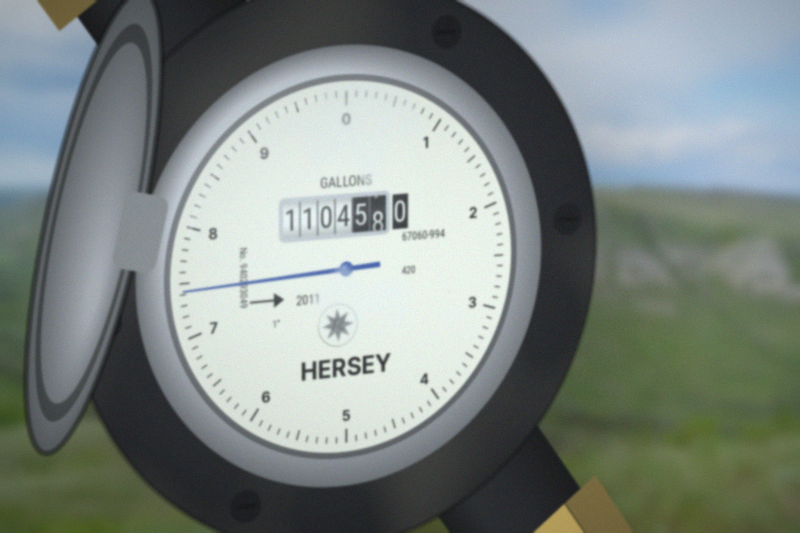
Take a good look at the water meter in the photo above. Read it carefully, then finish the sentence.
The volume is 1104577.4 gal
